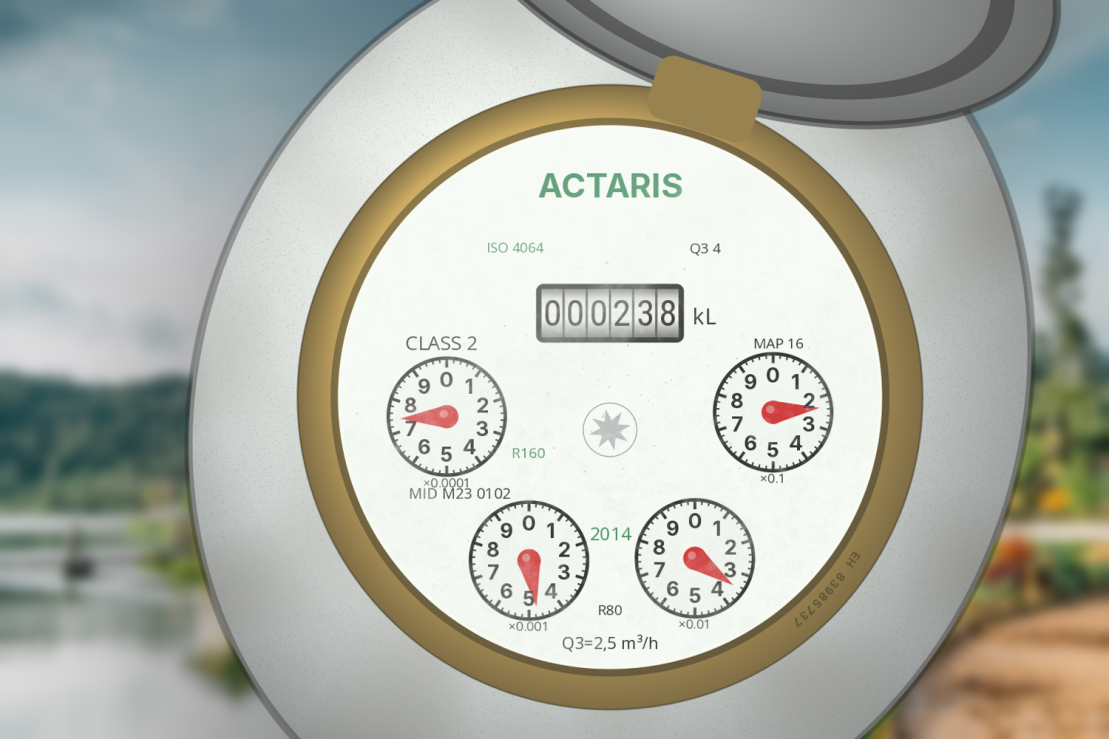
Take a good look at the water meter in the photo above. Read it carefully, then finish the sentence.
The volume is 238.2347 kL
